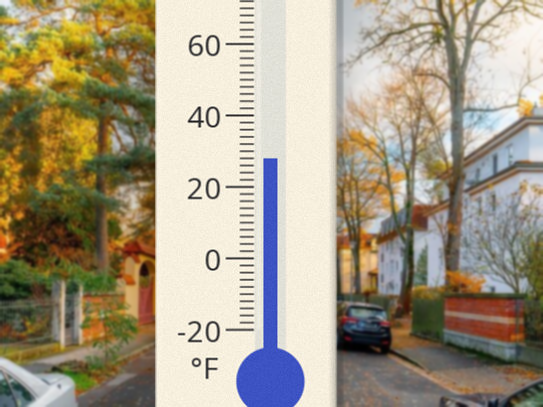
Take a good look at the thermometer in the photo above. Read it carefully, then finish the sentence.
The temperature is 28 °F
